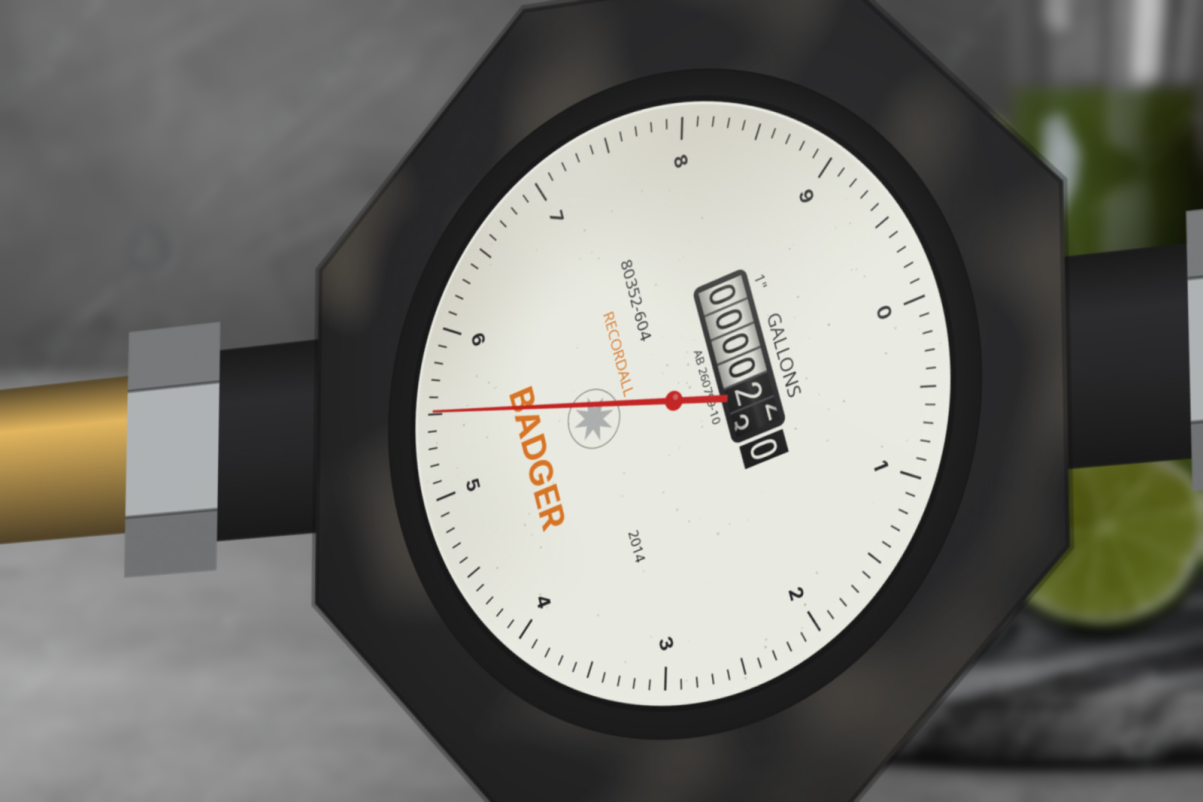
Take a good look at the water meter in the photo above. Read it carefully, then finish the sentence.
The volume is 225.5 gal
